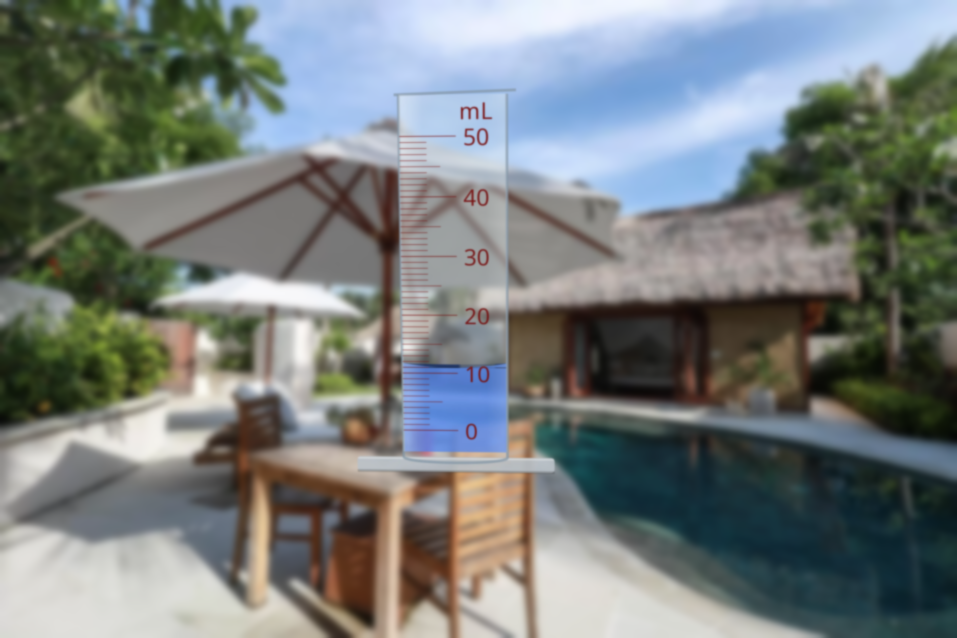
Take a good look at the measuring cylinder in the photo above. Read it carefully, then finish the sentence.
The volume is 11 mL
